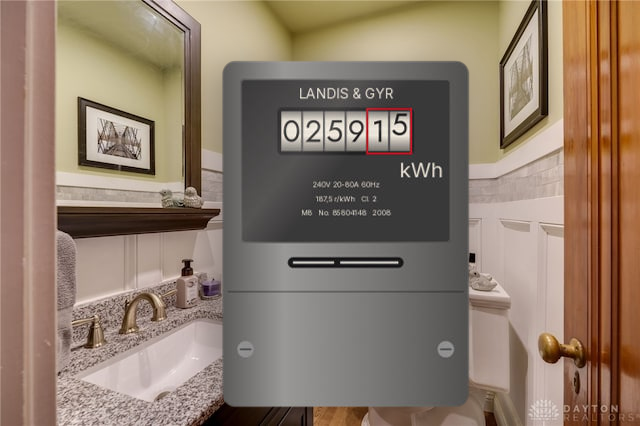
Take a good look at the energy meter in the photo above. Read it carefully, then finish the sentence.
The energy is 259.15 kWh
